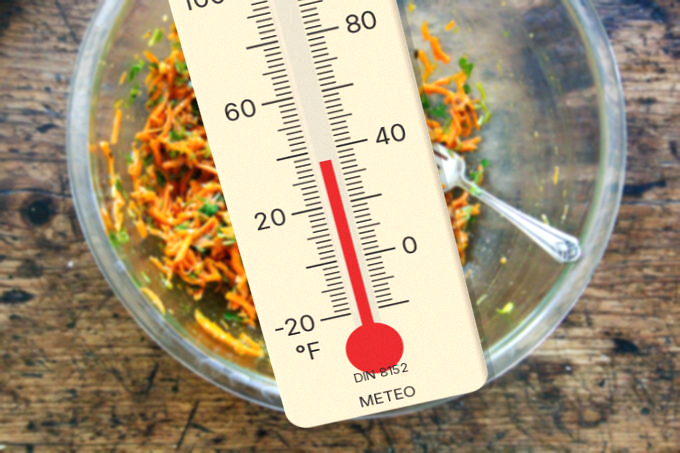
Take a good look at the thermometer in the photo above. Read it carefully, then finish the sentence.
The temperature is 36 °F
